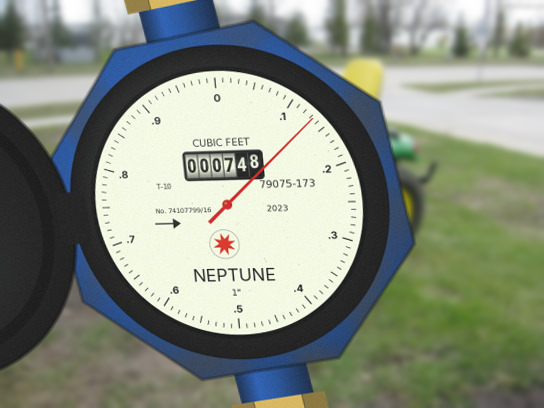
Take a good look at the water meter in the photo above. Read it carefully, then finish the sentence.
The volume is 748.13 ft³
